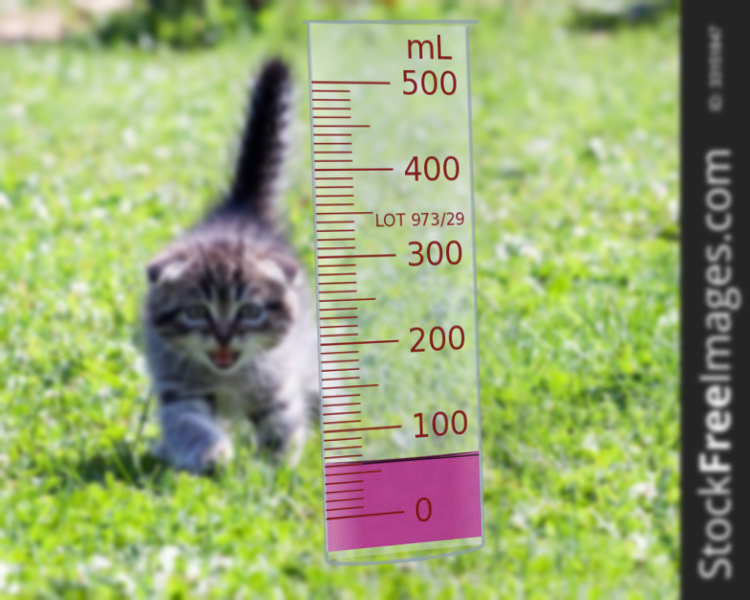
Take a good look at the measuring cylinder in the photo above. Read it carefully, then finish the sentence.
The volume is 60 mL
